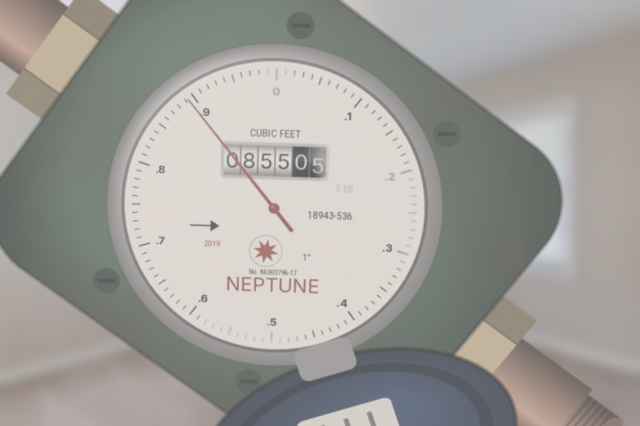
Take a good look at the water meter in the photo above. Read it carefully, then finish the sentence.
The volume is 85504.89 ft³
